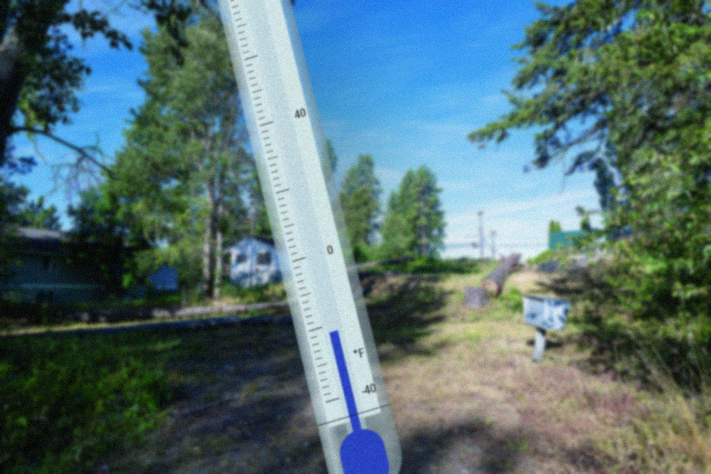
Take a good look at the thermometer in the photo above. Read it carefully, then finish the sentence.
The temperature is -22 °F
